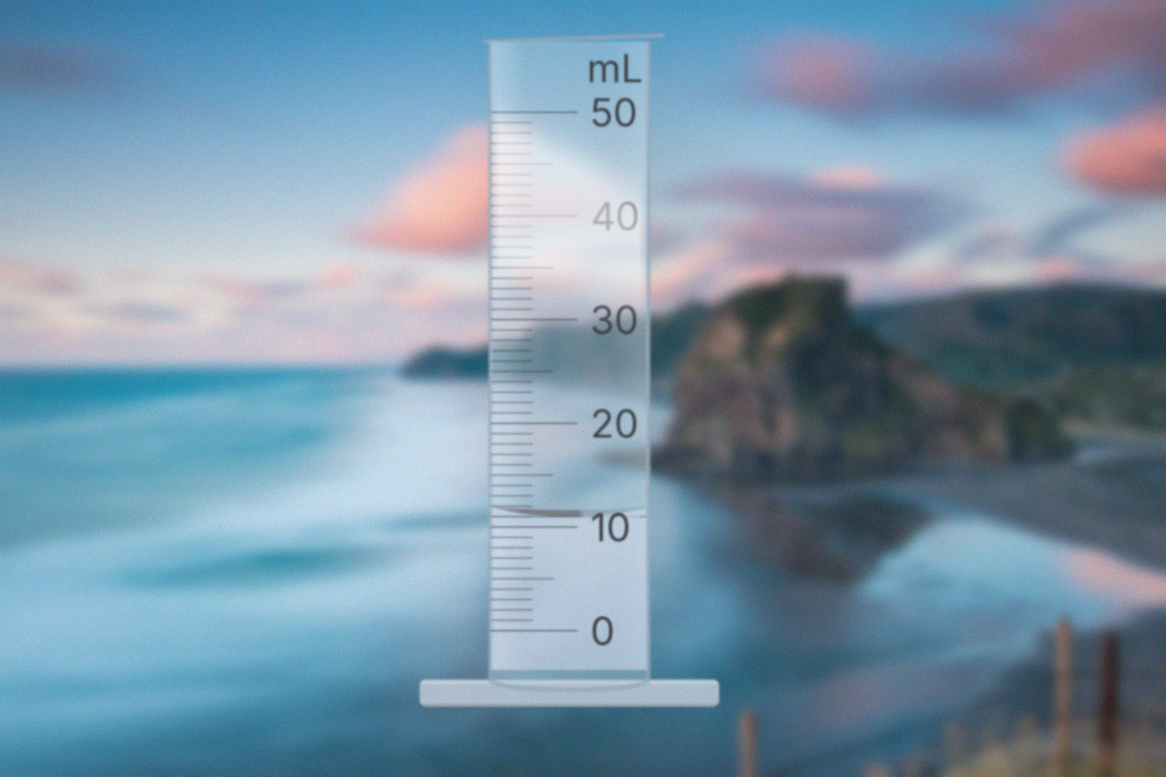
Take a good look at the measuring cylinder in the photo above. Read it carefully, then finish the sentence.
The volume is 11 mL
